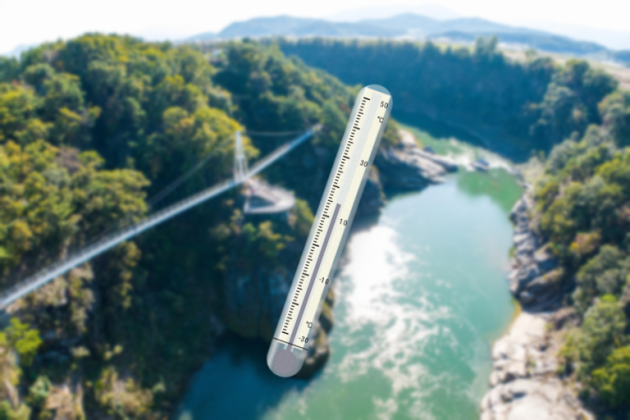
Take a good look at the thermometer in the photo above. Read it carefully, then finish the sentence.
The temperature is 15 °C
